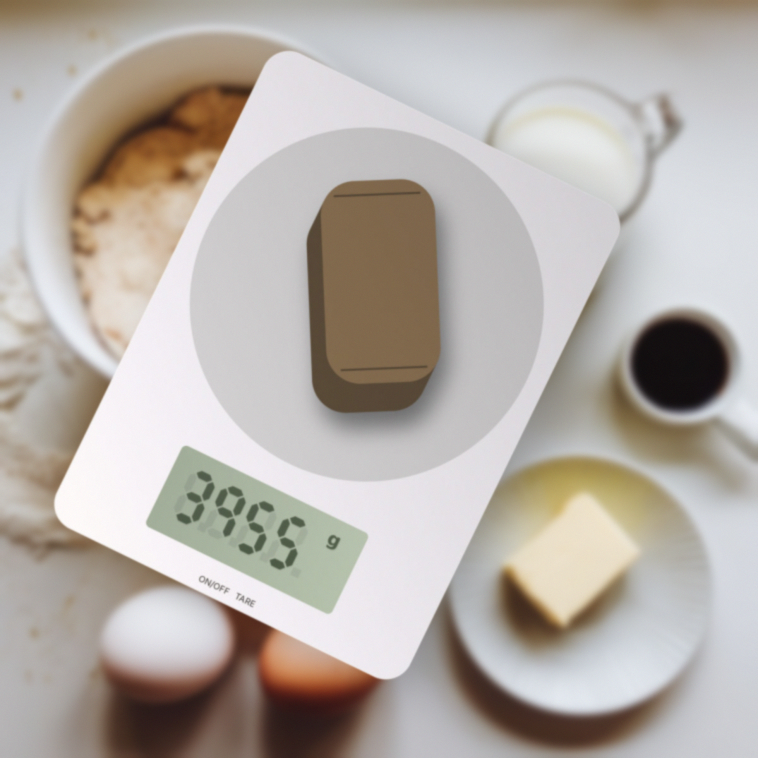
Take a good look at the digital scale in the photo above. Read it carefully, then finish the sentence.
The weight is 3955 g
